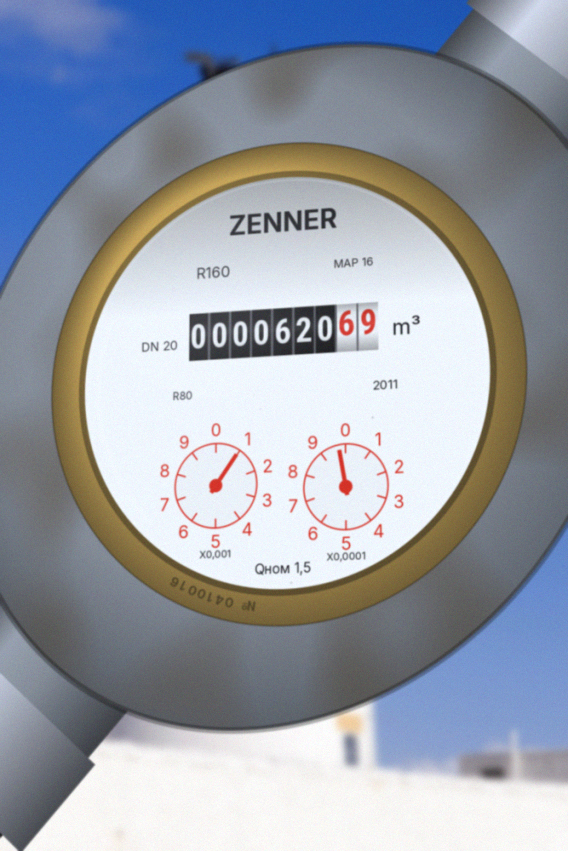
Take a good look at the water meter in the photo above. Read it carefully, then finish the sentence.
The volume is 620.6909 m³
